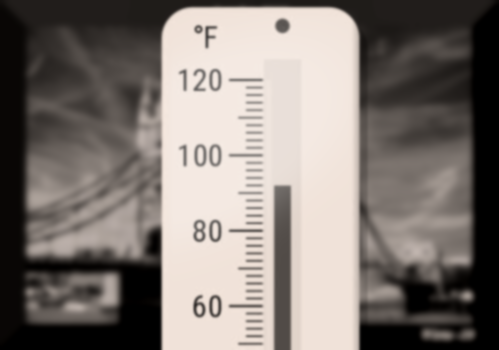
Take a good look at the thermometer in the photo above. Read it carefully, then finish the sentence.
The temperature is 92 °F
